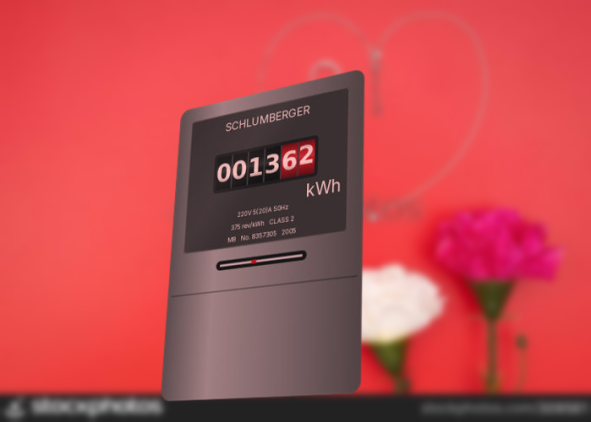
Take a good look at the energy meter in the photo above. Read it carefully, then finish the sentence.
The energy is 13.62 kWh
